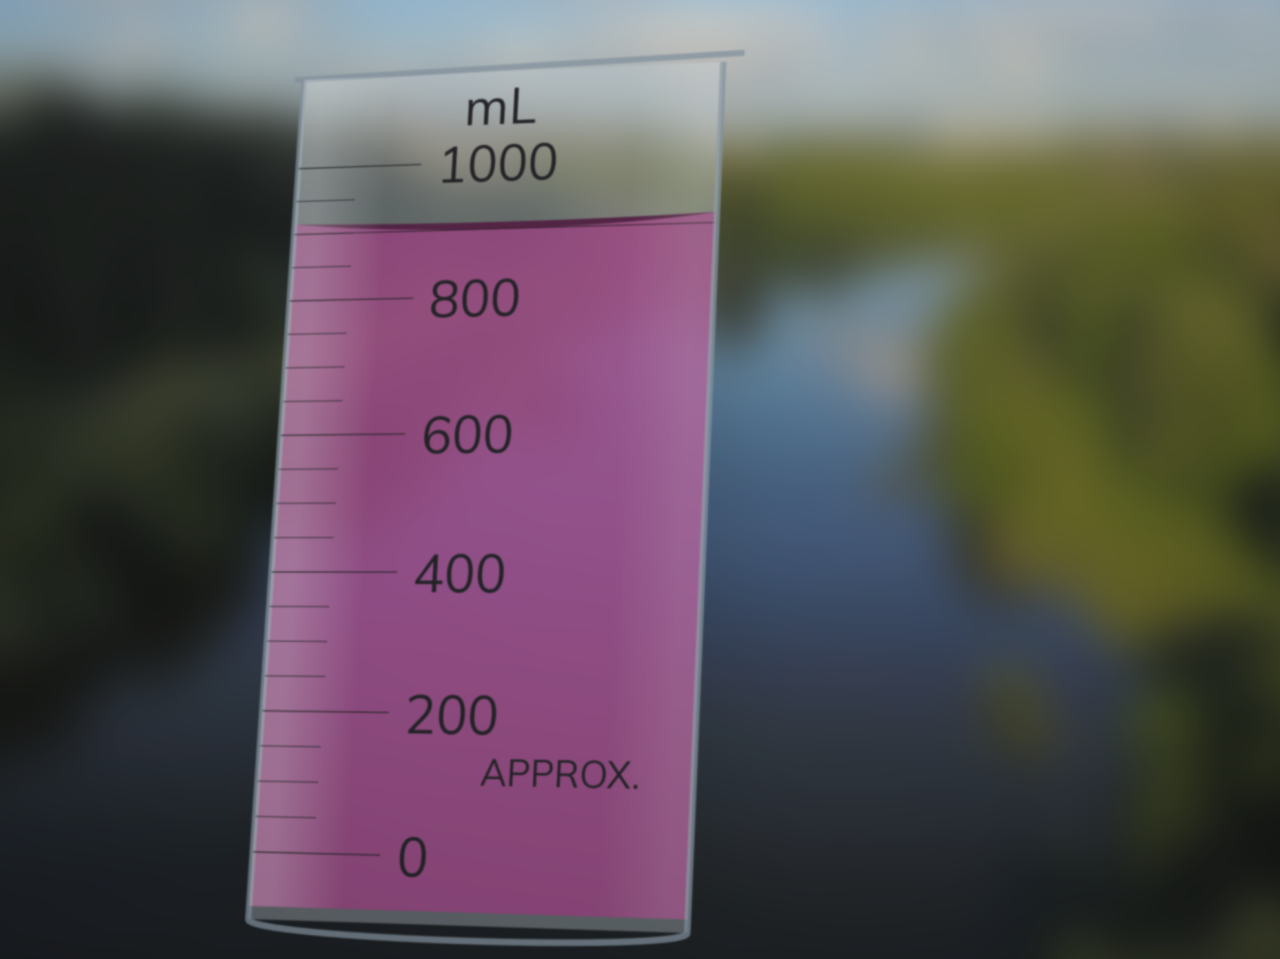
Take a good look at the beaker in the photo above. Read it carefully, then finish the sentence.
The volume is 900 mL
